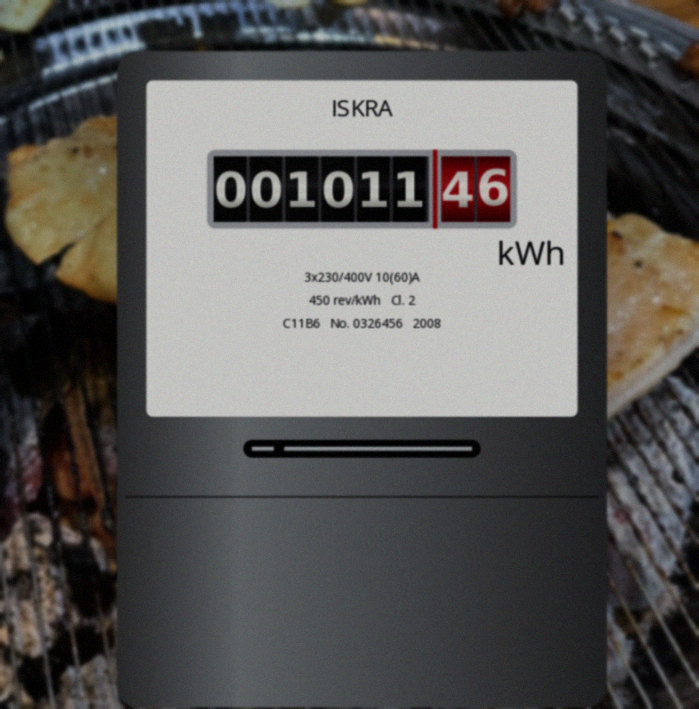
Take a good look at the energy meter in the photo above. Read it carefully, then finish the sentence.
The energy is 1011.46 kWh
